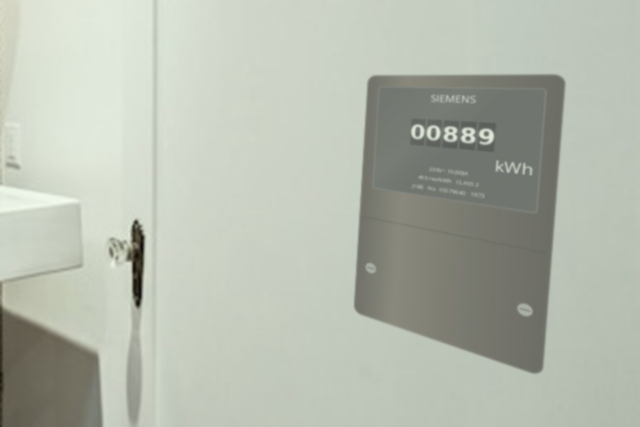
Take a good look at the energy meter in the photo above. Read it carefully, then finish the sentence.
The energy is 889 kWh
